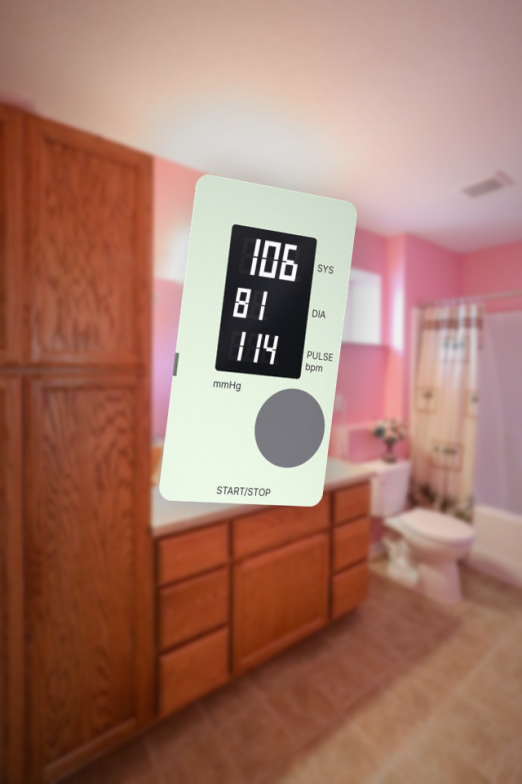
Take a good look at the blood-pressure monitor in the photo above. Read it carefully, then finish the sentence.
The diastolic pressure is 81 mmHg
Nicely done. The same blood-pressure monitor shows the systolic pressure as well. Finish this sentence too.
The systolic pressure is 106 mmHg
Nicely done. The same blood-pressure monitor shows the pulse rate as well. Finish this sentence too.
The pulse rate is 114 bpm
